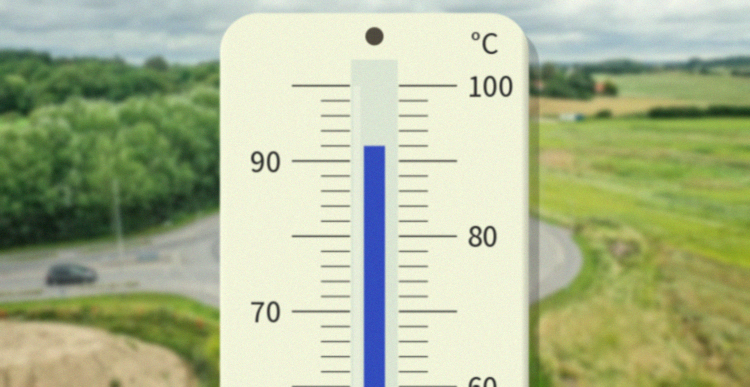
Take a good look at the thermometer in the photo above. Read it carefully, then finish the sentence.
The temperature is 92 °C
